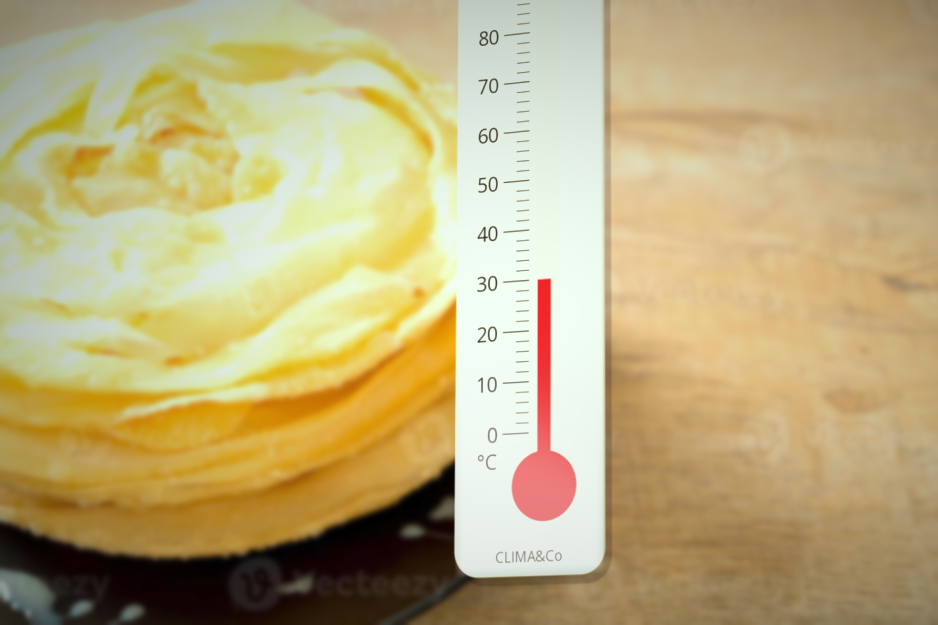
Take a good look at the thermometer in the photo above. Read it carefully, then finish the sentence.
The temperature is 30 °C
